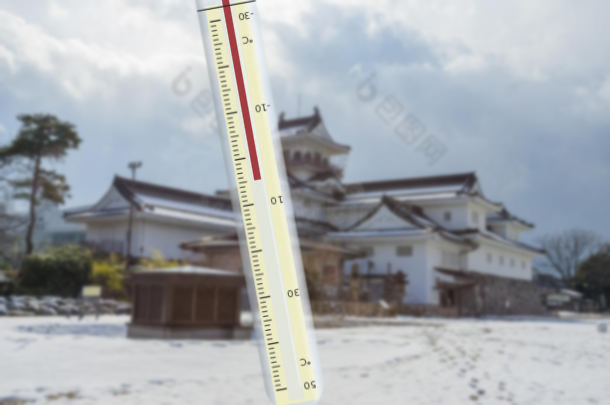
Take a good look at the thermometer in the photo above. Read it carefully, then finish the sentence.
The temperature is 5 °C
